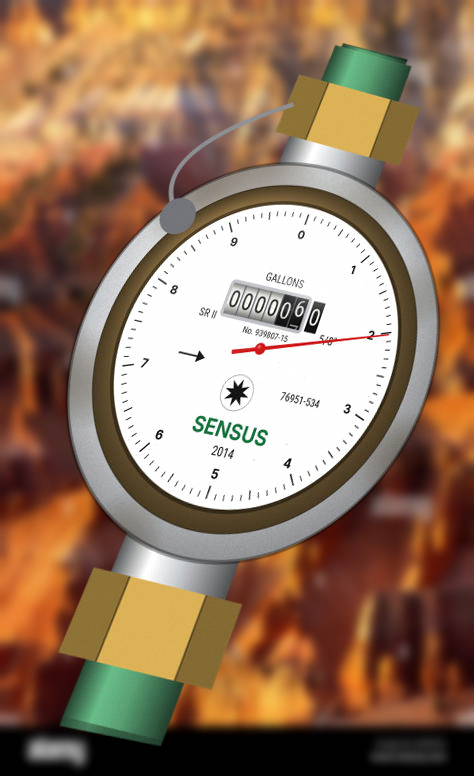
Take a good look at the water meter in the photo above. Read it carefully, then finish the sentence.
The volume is 62.0 gal
